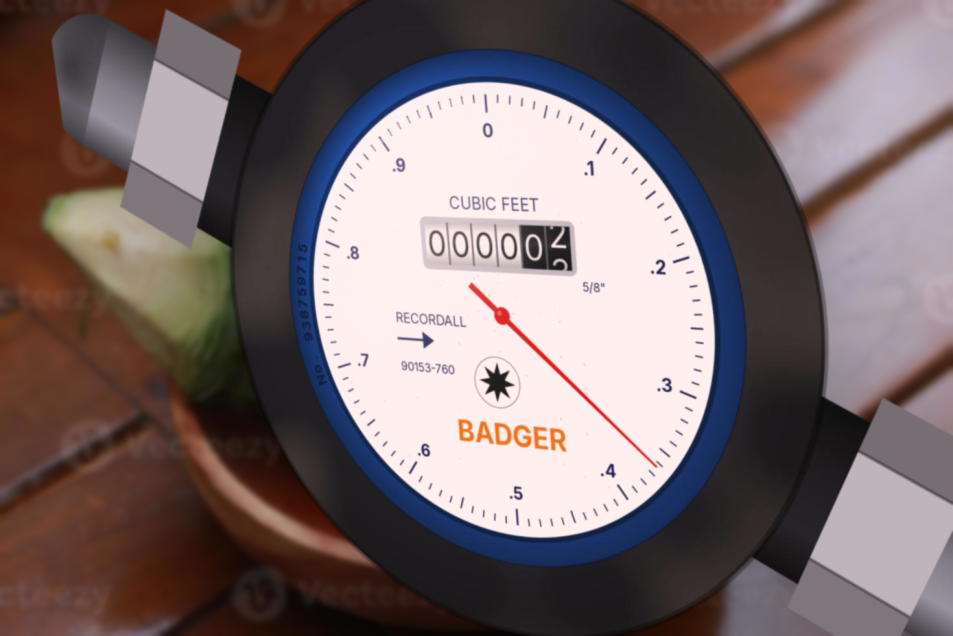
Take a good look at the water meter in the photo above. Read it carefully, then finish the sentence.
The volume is 2.36 ft³
